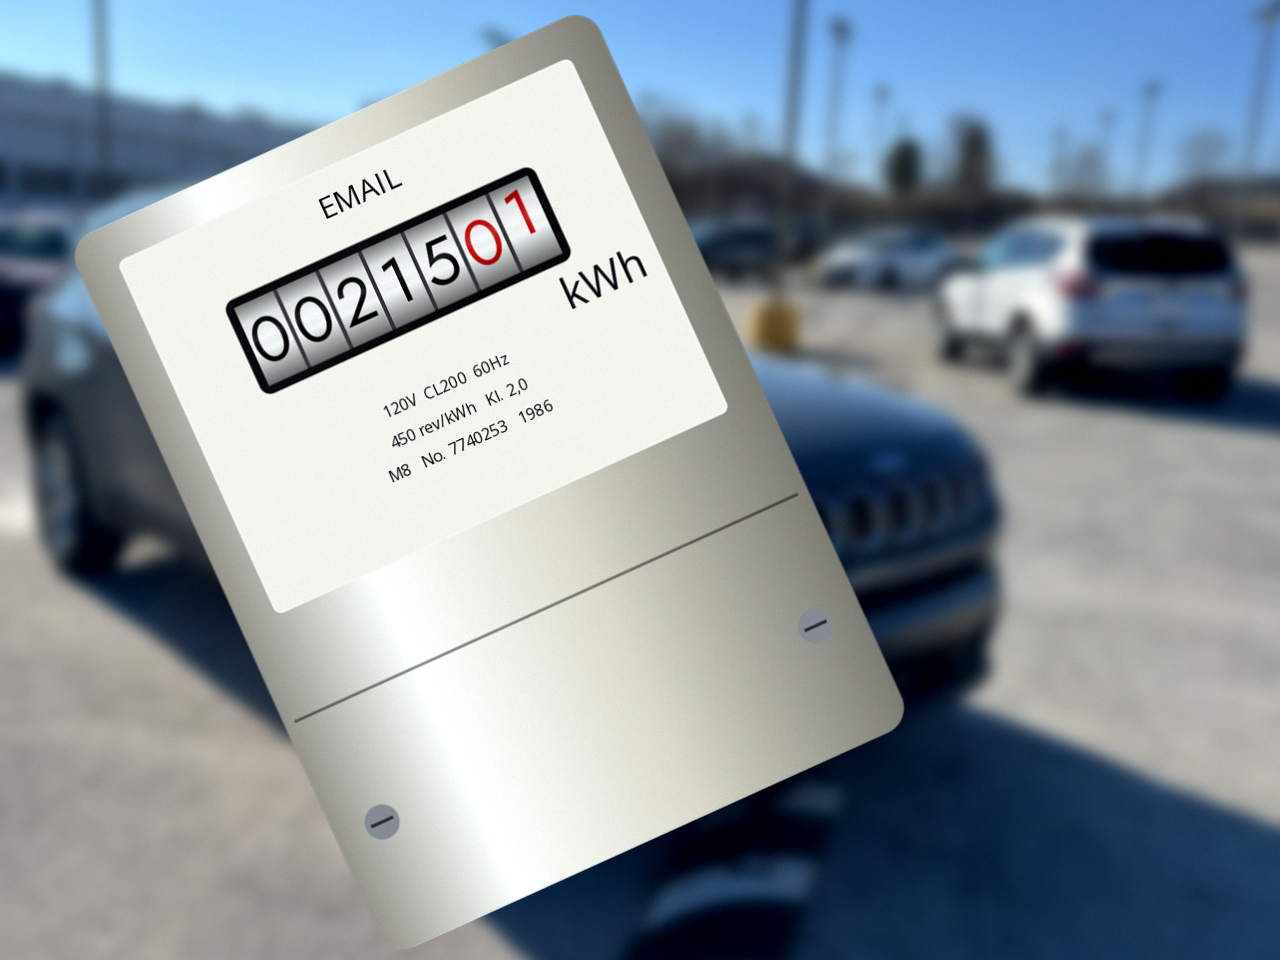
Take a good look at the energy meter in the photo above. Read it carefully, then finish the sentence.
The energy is 215.01 kWh
